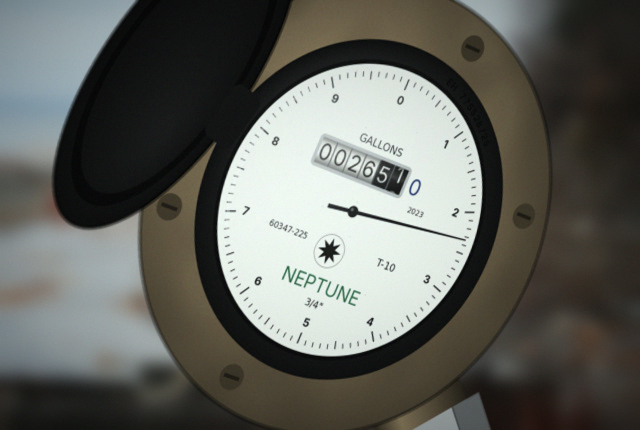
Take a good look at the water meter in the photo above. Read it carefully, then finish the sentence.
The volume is 26512.3 gal
